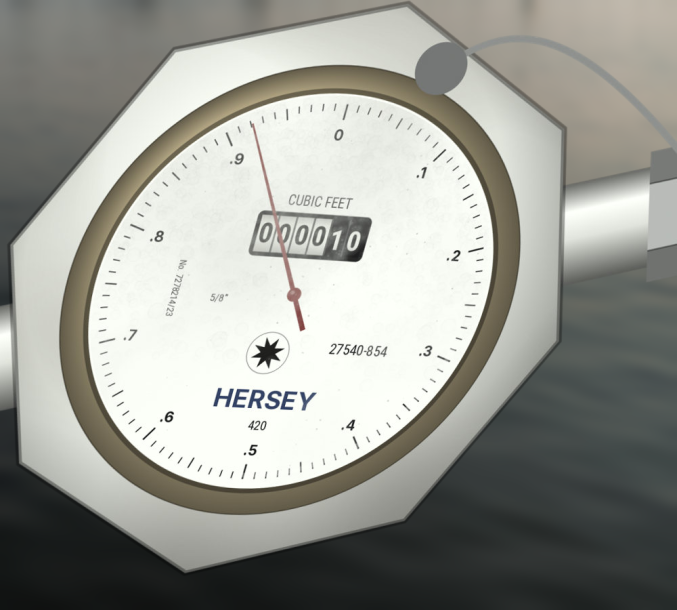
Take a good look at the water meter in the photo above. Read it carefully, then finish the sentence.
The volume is 9.92 ft³
